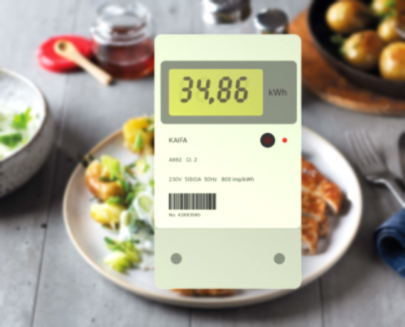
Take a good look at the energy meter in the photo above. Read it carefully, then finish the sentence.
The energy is 34.86 kWh
